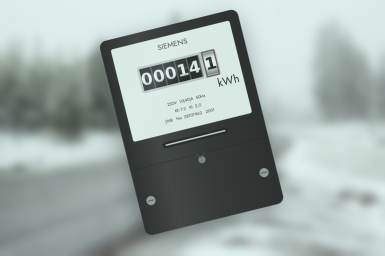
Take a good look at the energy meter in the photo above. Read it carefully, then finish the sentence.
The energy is 14.1 kWh
